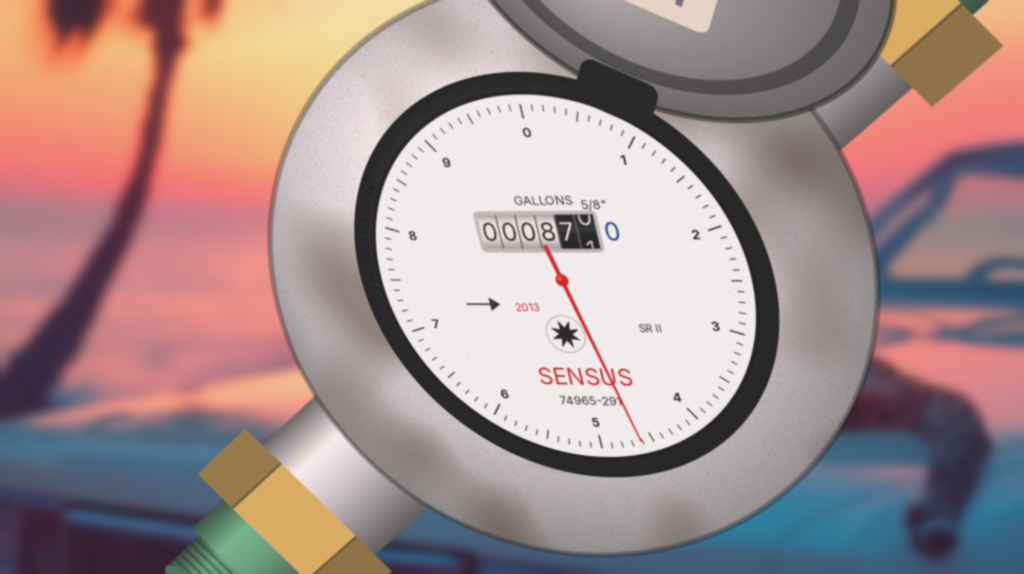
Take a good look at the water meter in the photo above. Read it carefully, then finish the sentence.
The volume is 8704.6 gal
